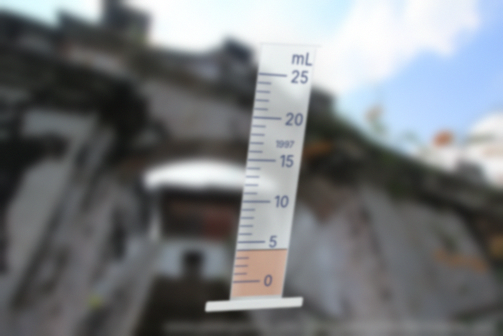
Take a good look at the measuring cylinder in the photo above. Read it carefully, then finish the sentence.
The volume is 4 mL
